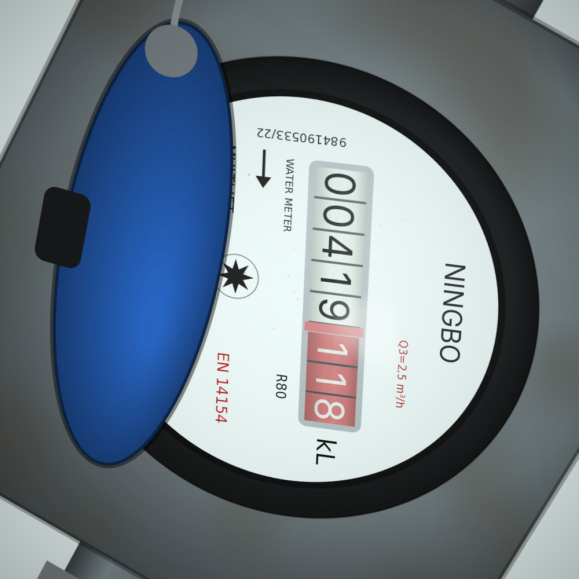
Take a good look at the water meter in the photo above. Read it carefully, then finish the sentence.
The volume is 419.118 kL
